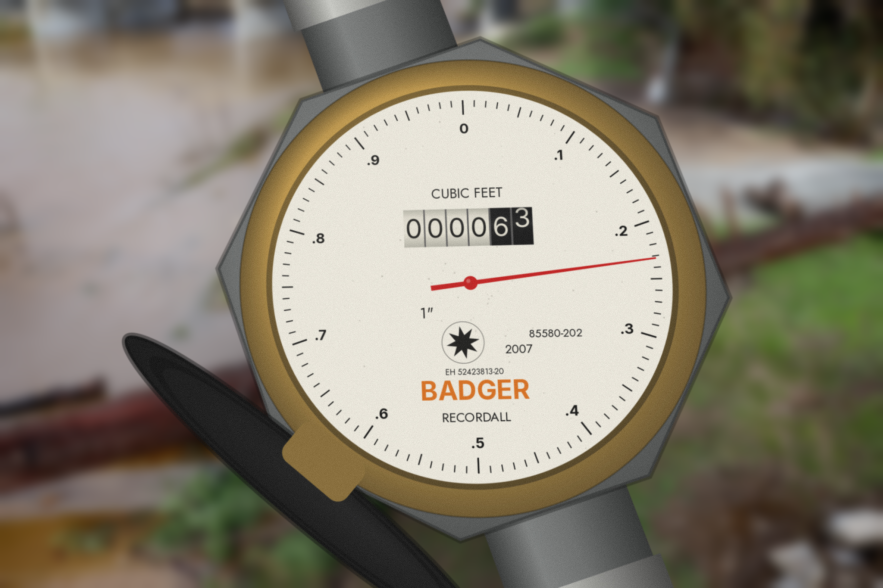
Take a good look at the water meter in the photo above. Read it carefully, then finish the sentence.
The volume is 63.23 ft³
